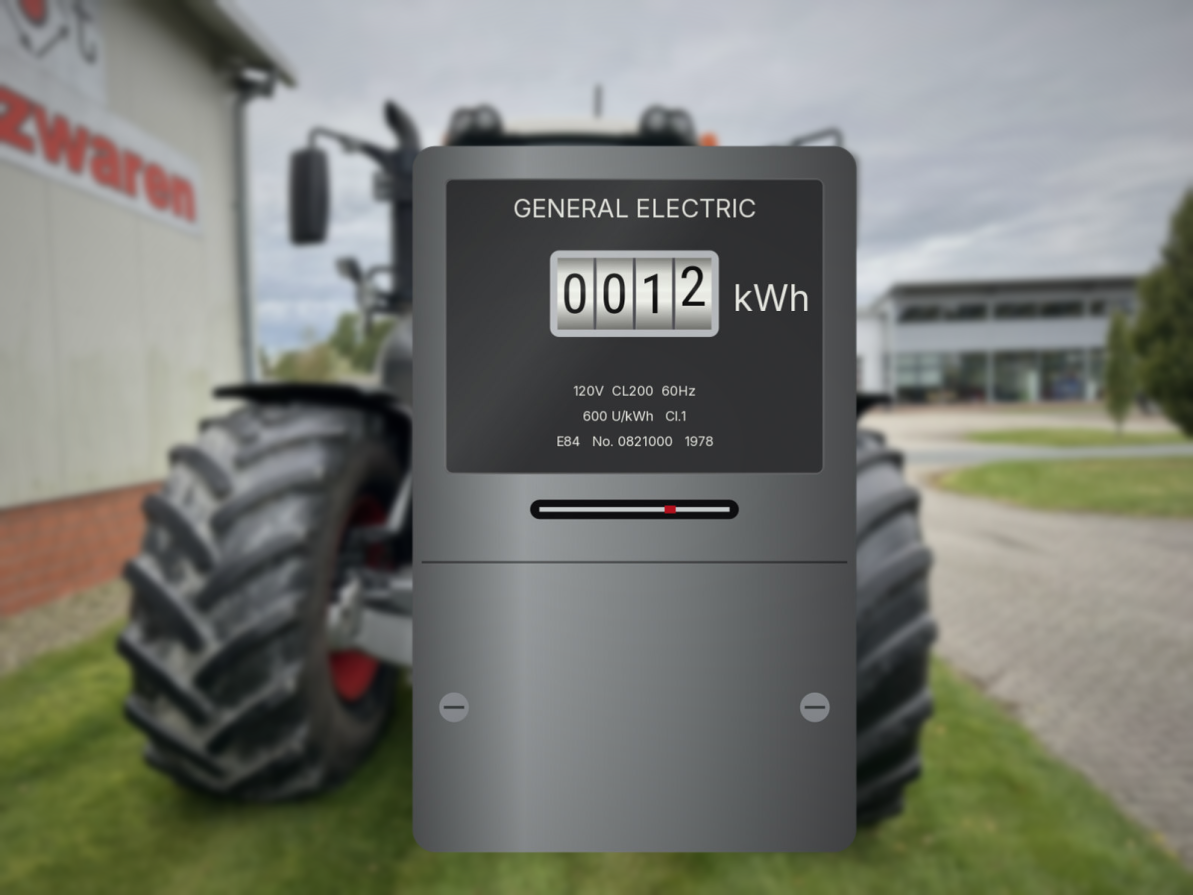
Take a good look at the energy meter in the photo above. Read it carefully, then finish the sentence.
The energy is 12 kWh
